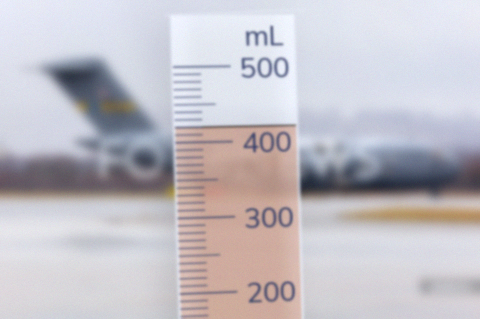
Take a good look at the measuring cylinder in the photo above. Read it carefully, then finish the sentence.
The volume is 420 mL
